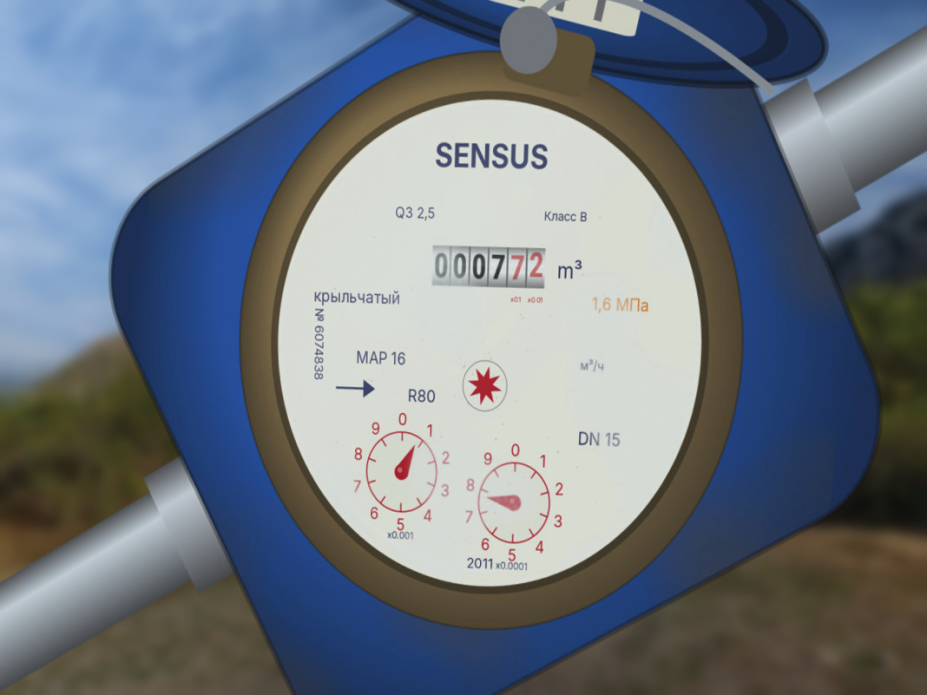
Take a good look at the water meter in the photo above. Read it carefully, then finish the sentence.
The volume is 7.7207 m³
